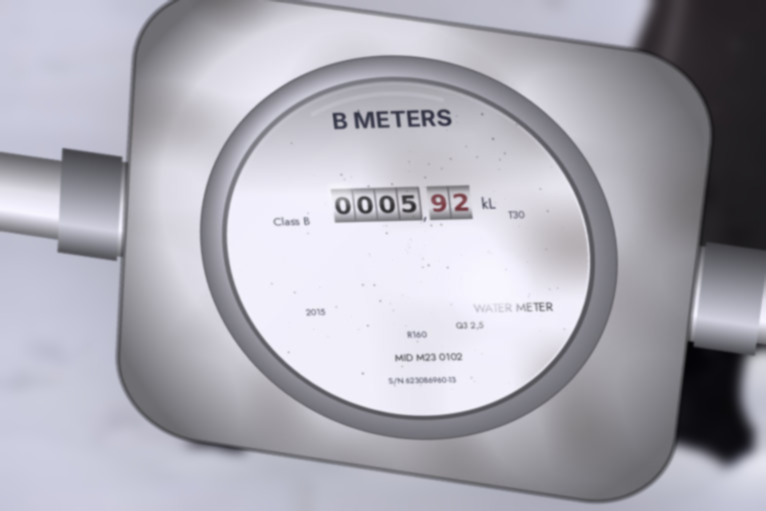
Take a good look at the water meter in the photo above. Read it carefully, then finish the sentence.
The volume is 5.92 kL
